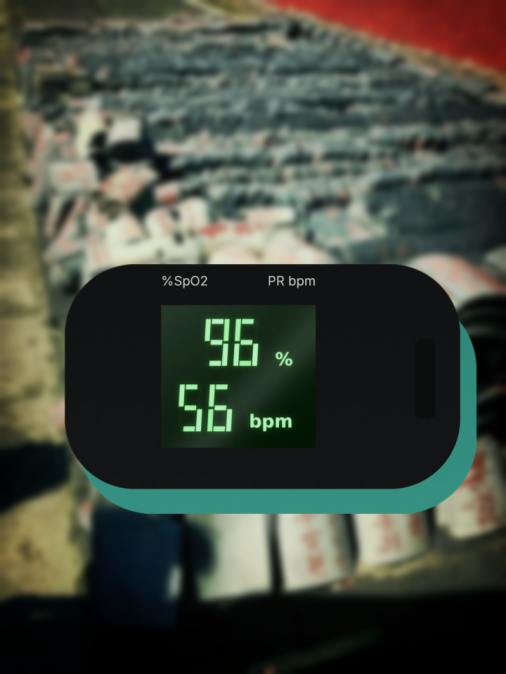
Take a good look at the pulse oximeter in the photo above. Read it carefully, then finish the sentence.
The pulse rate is 56 bpm
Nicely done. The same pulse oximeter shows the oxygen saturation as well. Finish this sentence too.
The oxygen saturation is 96 %
